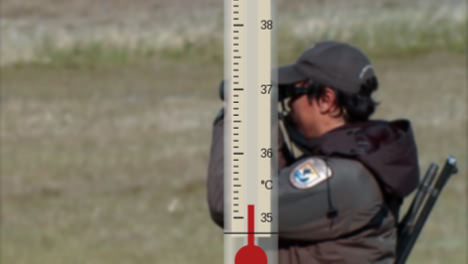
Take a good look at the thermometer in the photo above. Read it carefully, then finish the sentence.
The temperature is 35.2 °C
